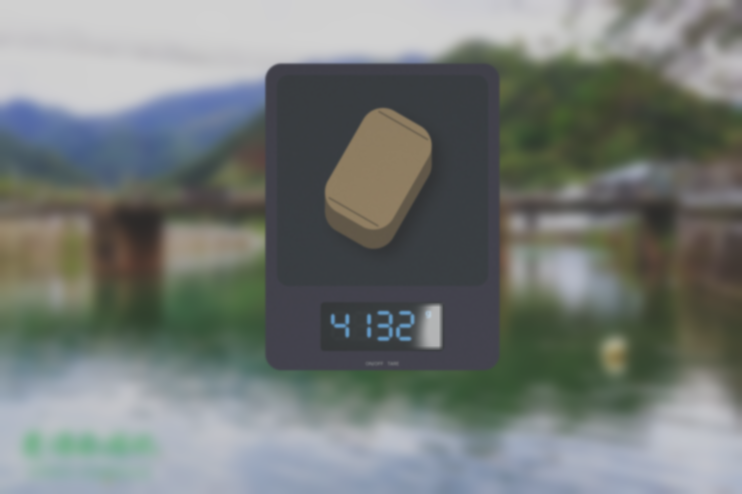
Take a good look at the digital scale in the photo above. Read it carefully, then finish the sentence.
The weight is 4132 g
